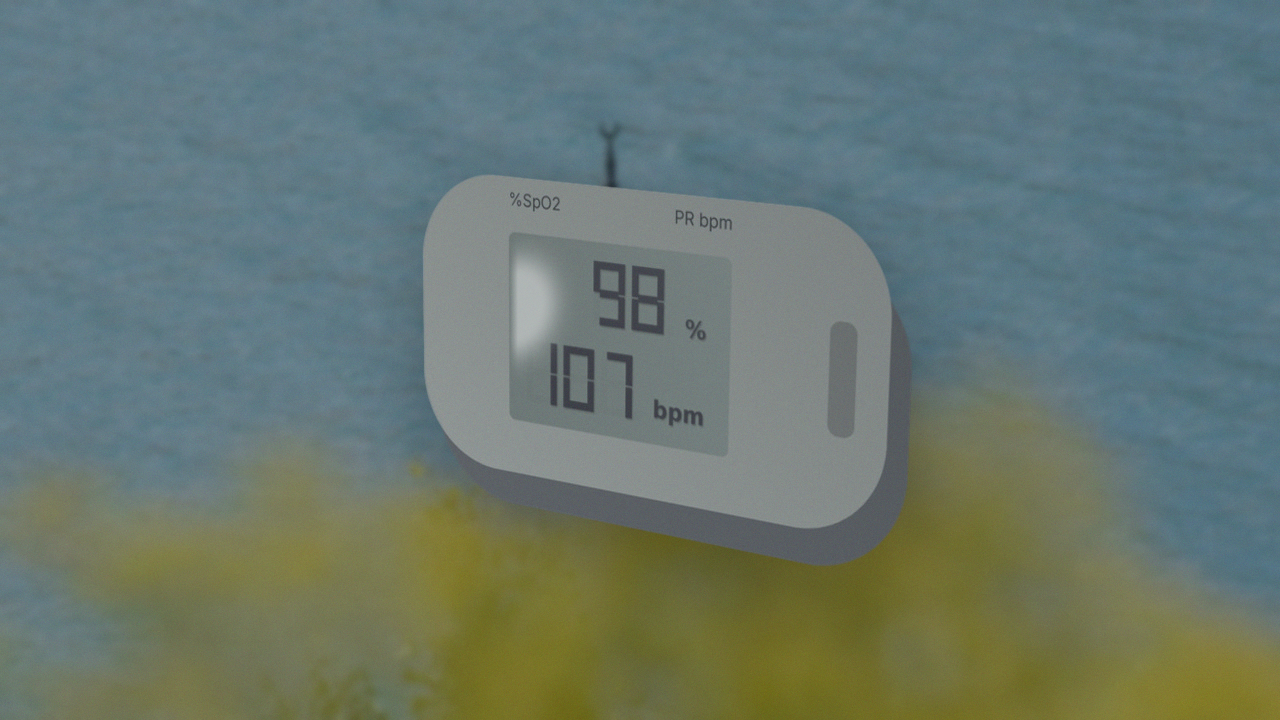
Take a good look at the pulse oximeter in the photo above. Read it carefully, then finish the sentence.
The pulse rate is 107 bpm
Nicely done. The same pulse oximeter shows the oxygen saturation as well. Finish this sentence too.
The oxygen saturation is 98 %
